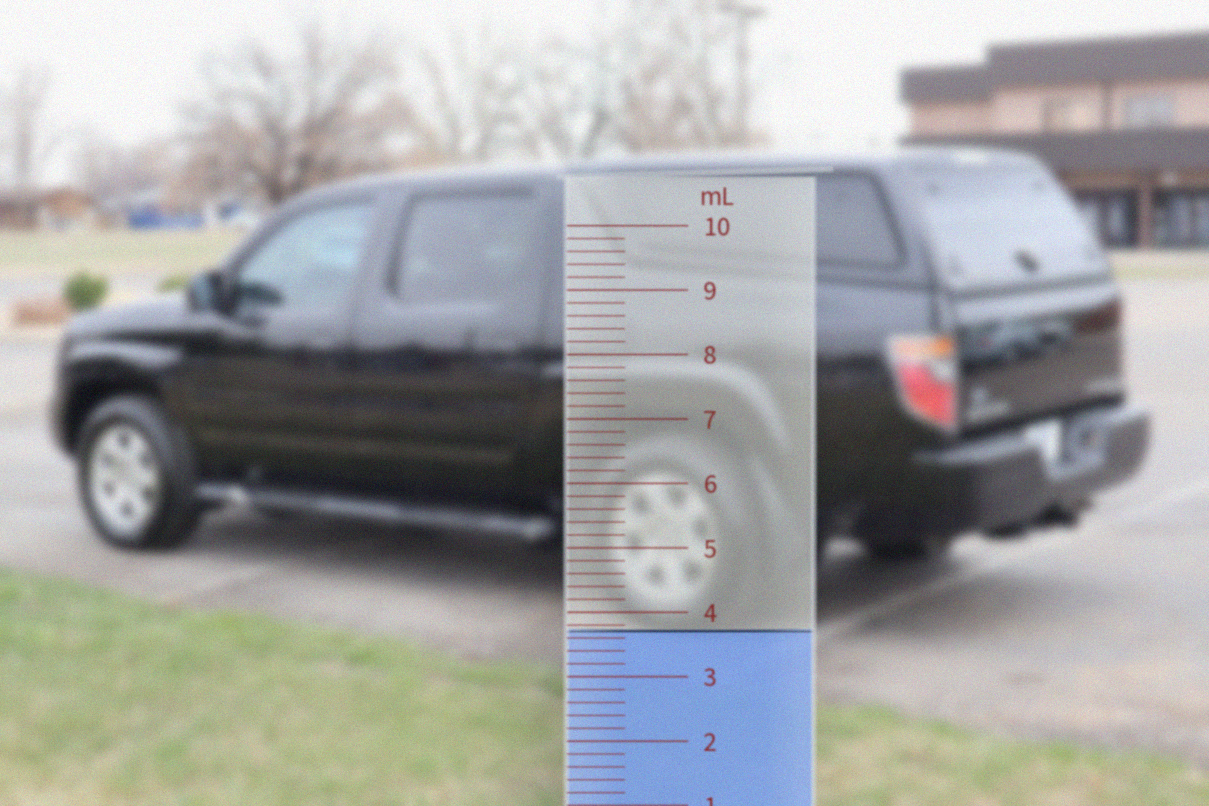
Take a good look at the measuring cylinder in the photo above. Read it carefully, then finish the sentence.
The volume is 3.7 mL
